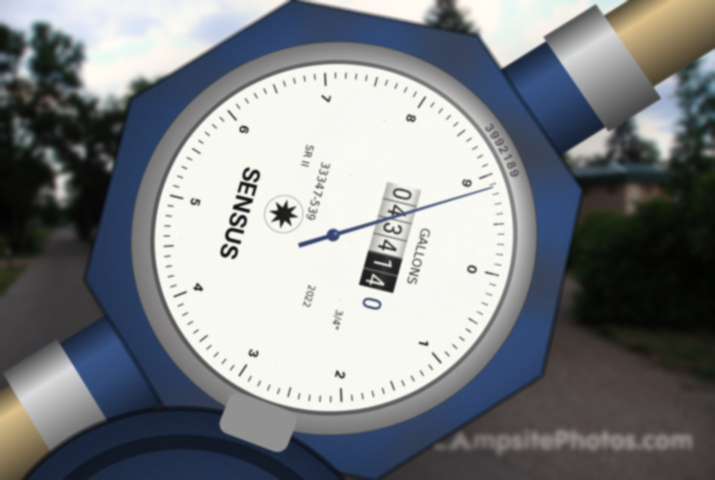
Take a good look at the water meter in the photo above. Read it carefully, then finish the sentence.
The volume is 434139.1 gal
